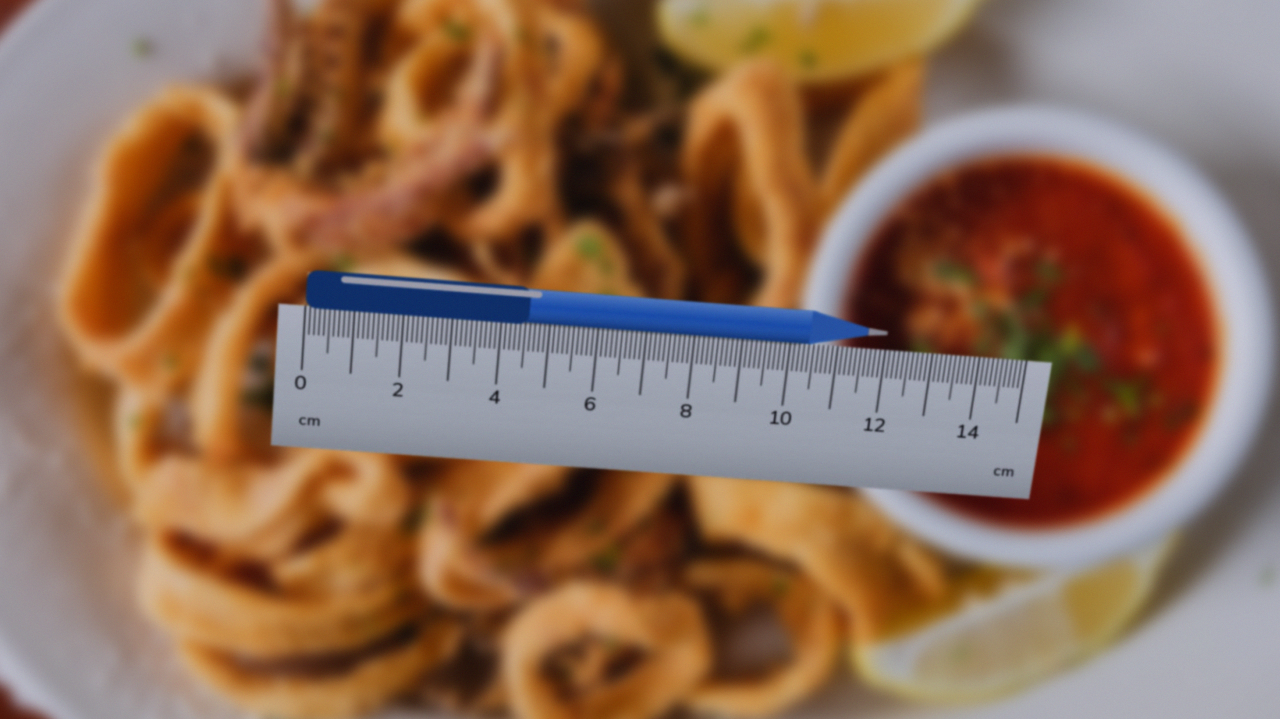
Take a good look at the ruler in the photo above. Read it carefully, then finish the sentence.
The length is 12 cm
